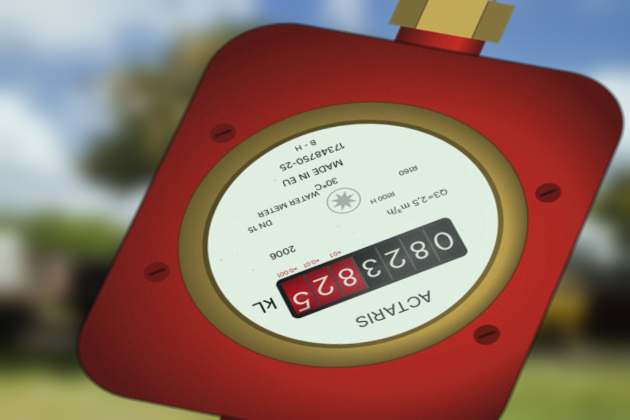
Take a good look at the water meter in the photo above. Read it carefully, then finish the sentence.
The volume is 823.825 kL
